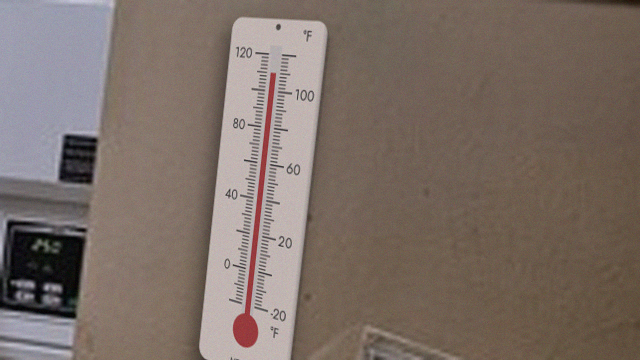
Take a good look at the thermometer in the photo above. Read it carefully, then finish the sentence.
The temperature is 110 °F
